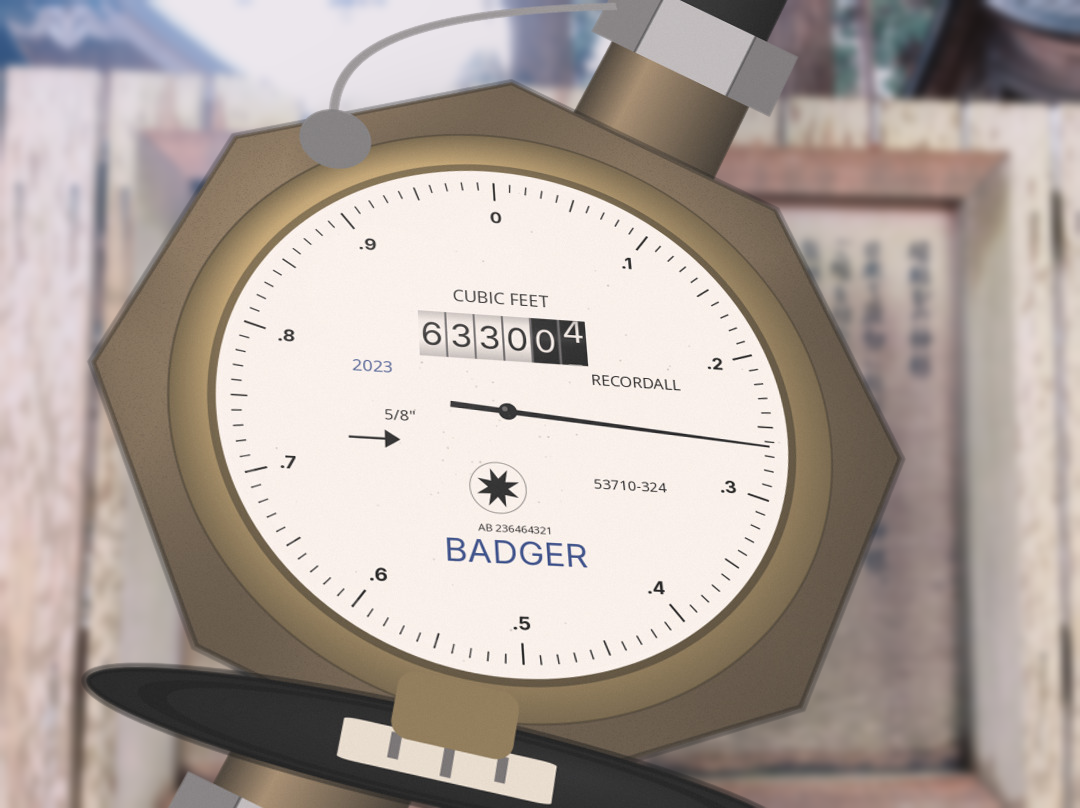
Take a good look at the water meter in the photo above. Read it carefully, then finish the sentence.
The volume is 633004.26 ft³
